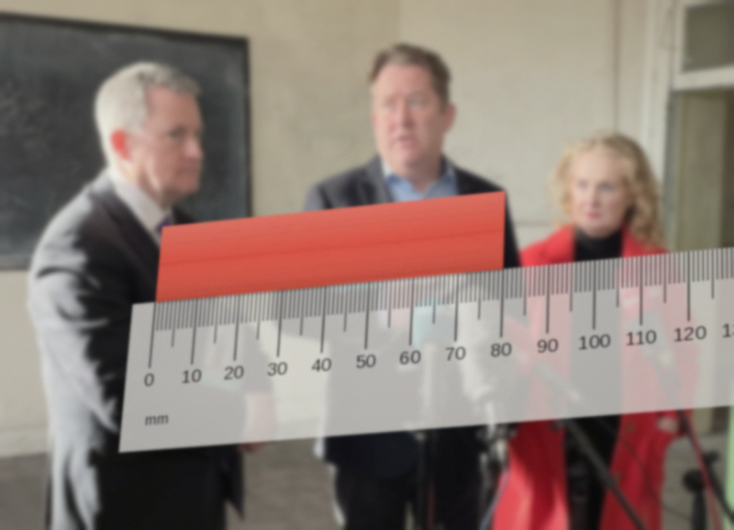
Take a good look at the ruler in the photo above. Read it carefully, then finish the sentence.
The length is 80 mm
